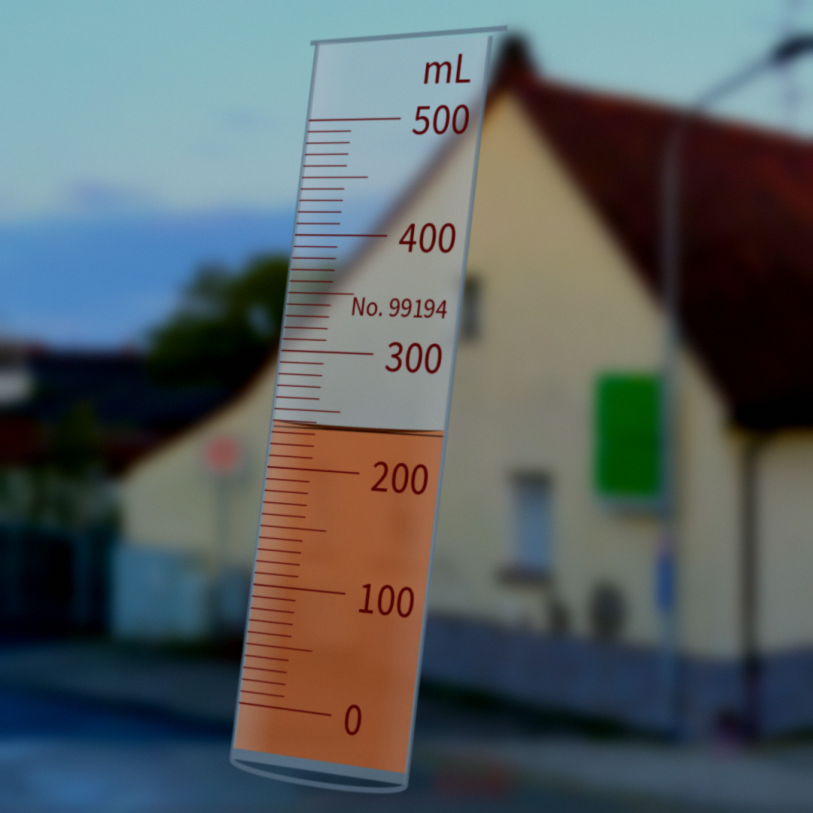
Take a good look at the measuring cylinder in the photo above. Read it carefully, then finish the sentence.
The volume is 235 mL
